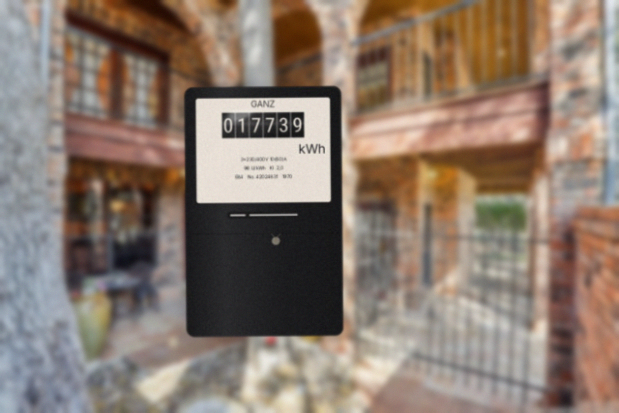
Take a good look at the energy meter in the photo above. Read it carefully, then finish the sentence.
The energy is 17739 kWh
